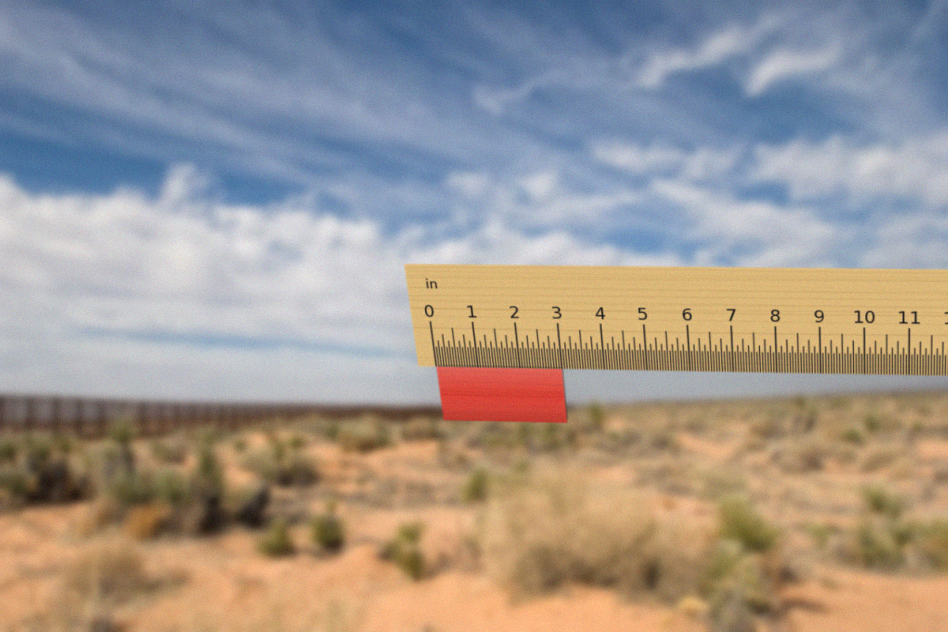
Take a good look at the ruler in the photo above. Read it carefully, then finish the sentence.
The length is 3 in
